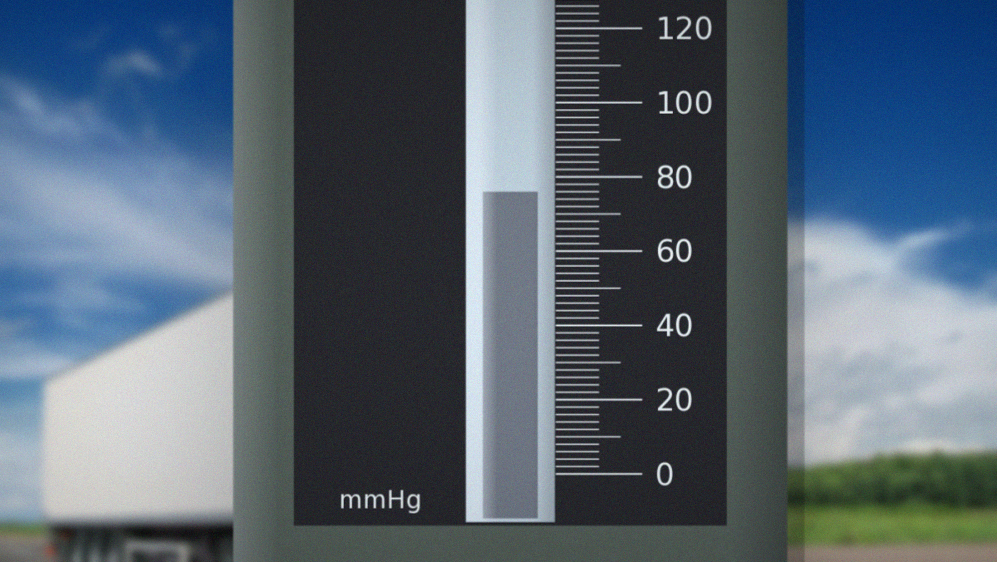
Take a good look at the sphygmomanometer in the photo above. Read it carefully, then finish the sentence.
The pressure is 76 mmHg
